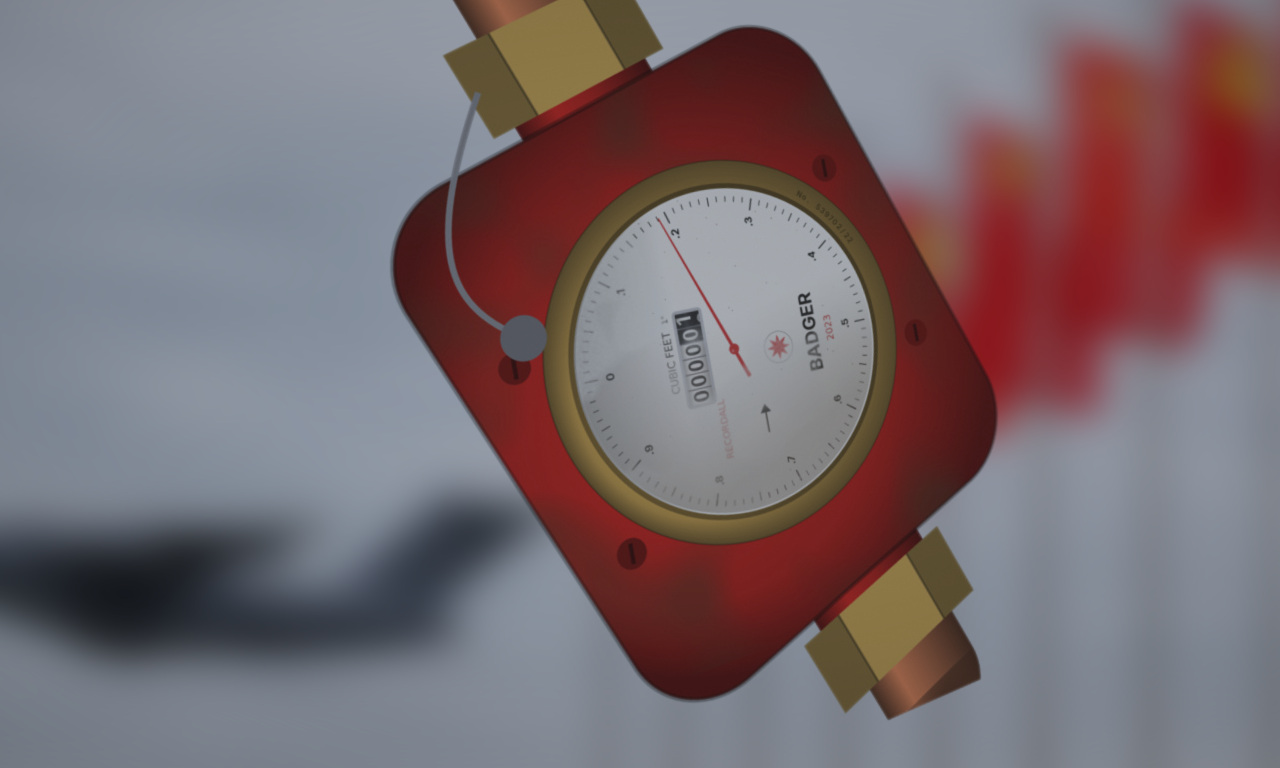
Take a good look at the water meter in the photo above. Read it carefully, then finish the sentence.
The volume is 1.19 ft³
